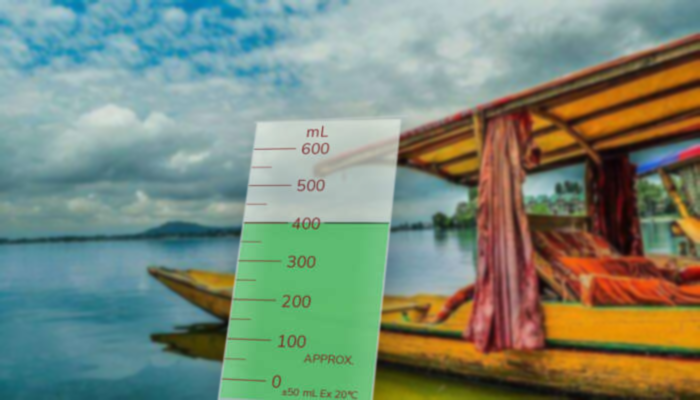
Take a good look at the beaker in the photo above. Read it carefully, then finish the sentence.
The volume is 400 mL
